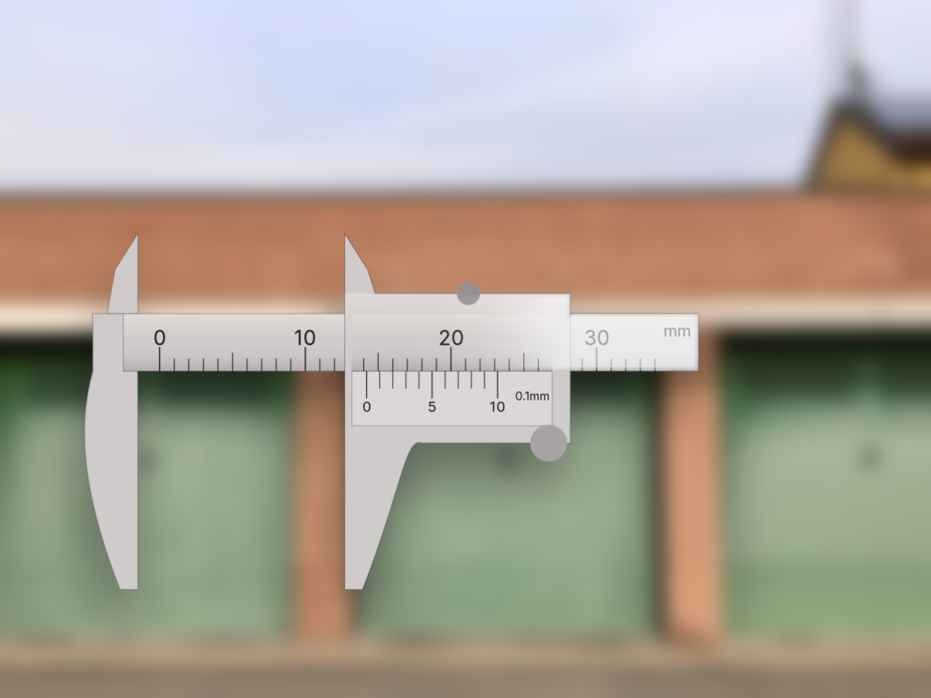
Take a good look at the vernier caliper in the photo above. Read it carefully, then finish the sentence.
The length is 14.2 mm
